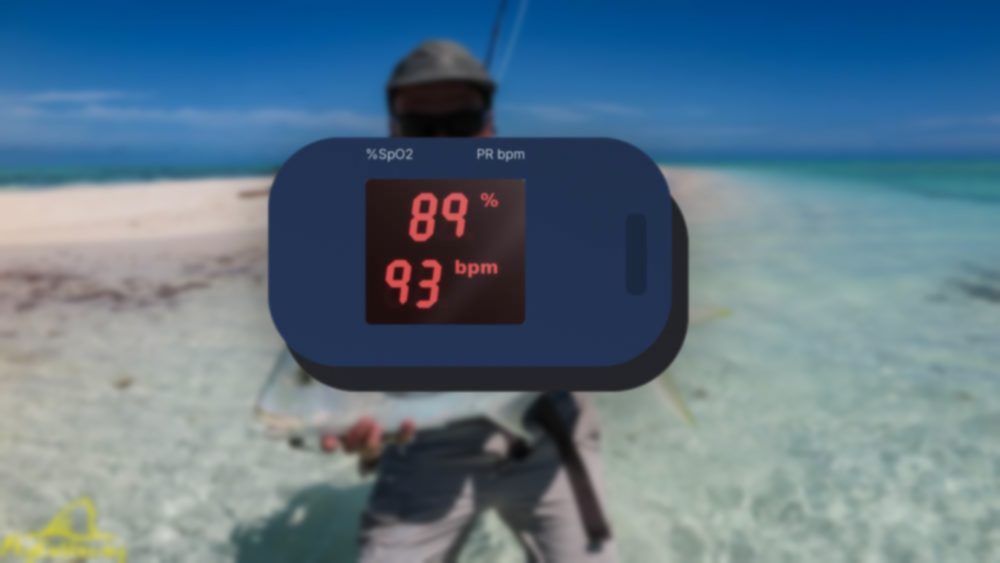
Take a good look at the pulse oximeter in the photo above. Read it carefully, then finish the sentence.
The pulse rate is 93 bpm
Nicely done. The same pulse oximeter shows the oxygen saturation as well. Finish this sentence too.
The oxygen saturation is 89 %
